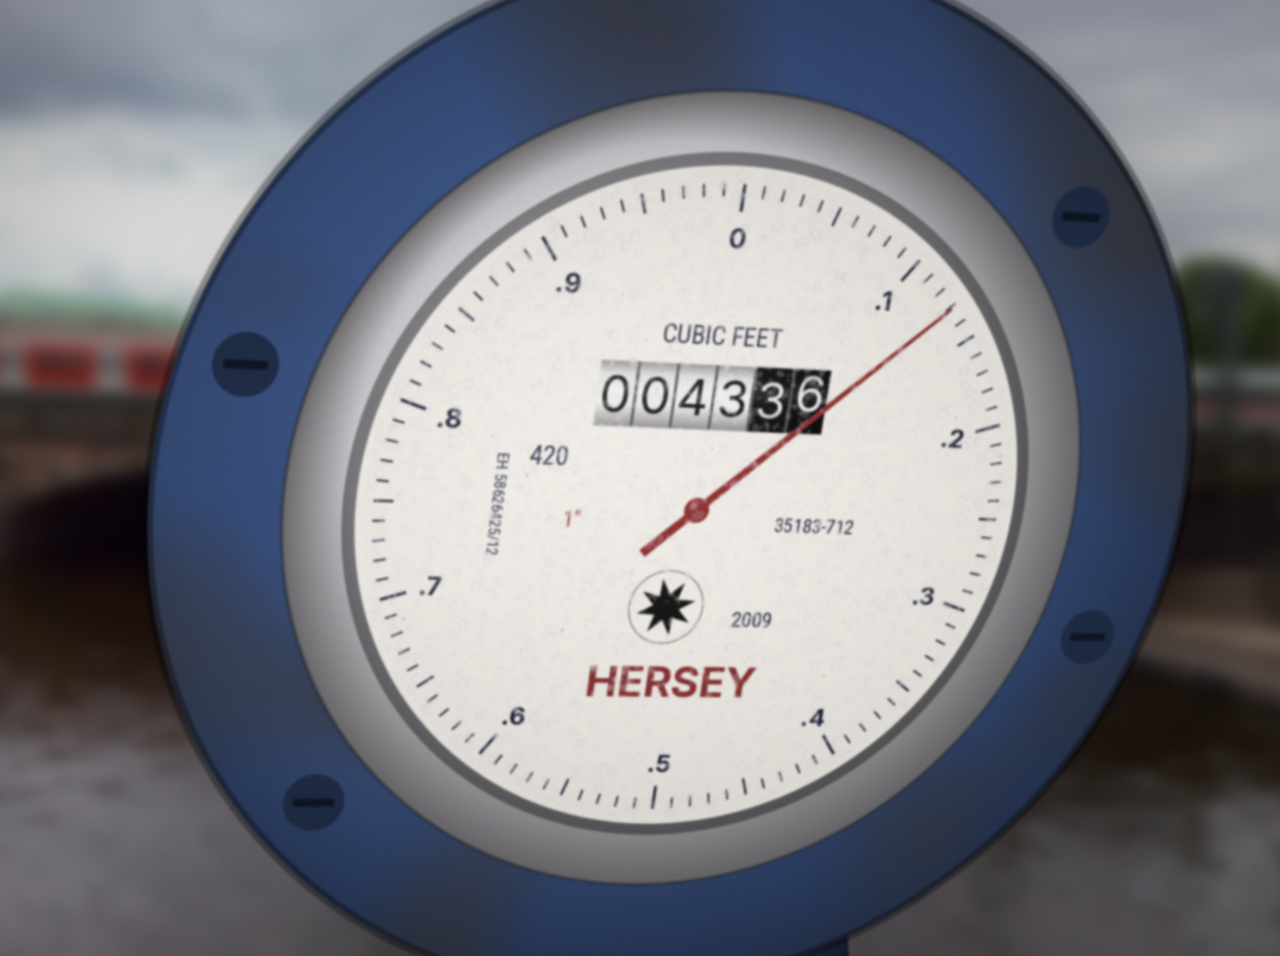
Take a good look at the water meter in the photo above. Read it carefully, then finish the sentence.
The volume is 4336.13 ft³
